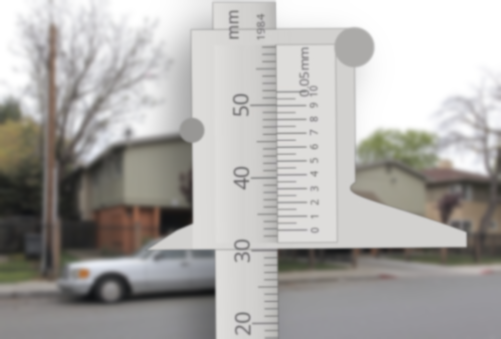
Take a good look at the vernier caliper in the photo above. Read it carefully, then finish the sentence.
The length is 32.8 mm
